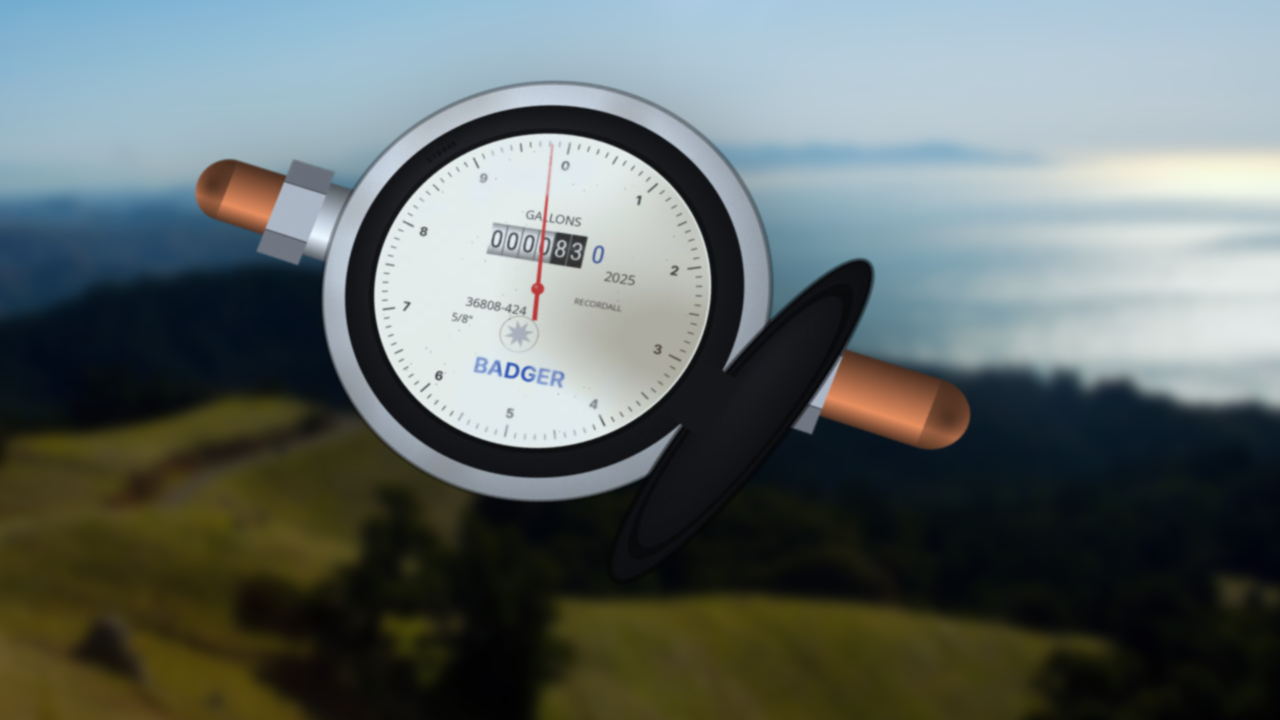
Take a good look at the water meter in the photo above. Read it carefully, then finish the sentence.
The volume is 829.8 gal
